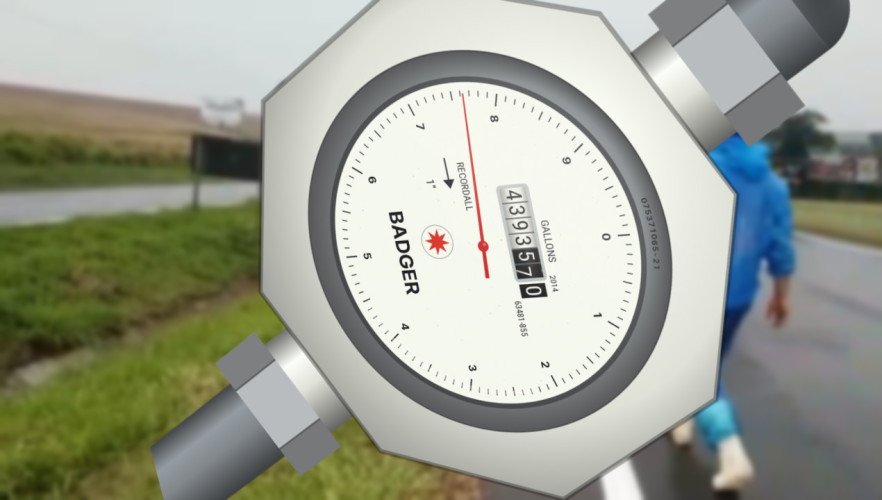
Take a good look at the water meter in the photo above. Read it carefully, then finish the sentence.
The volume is 4393567.6 gal
